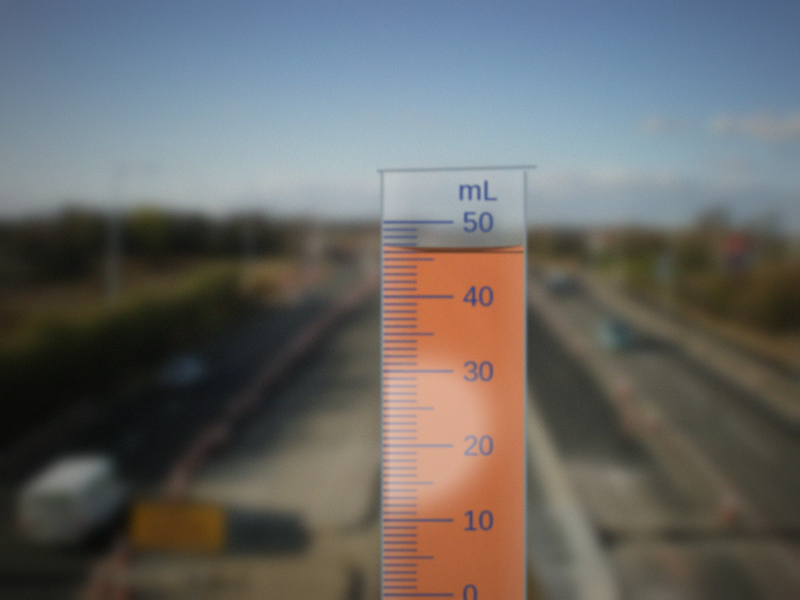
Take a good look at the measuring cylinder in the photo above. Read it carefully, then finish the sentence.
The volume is 46 mL
